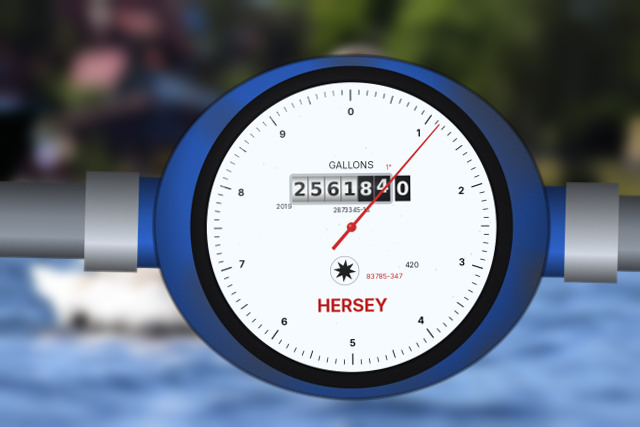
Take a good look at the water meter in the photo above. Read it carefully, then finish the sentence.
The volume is 2561841.1 gal
